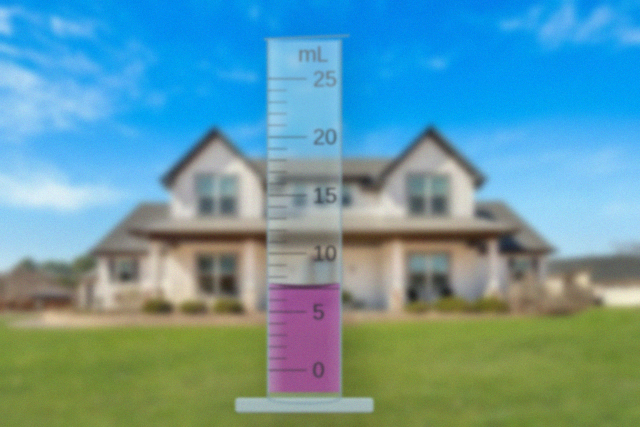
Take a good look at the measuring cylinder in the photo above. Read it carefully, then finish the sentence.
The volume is 7 mL
